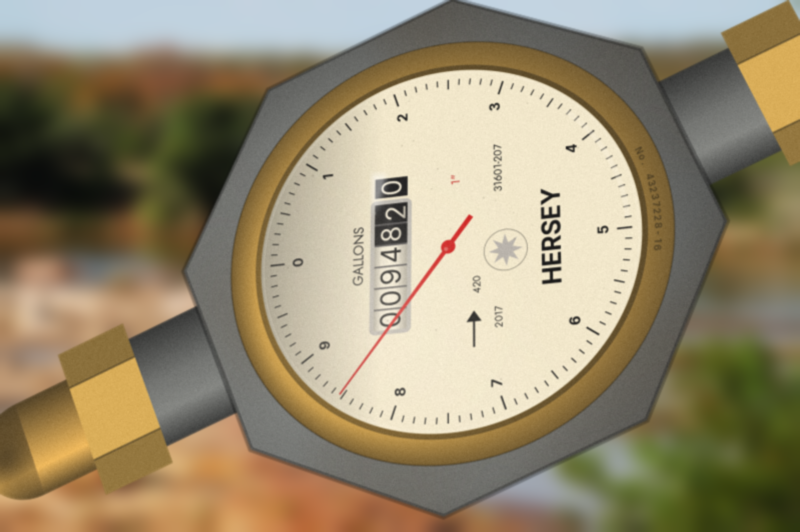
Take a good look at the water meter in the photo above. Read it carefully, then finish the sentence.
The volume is 94818.5 gal
